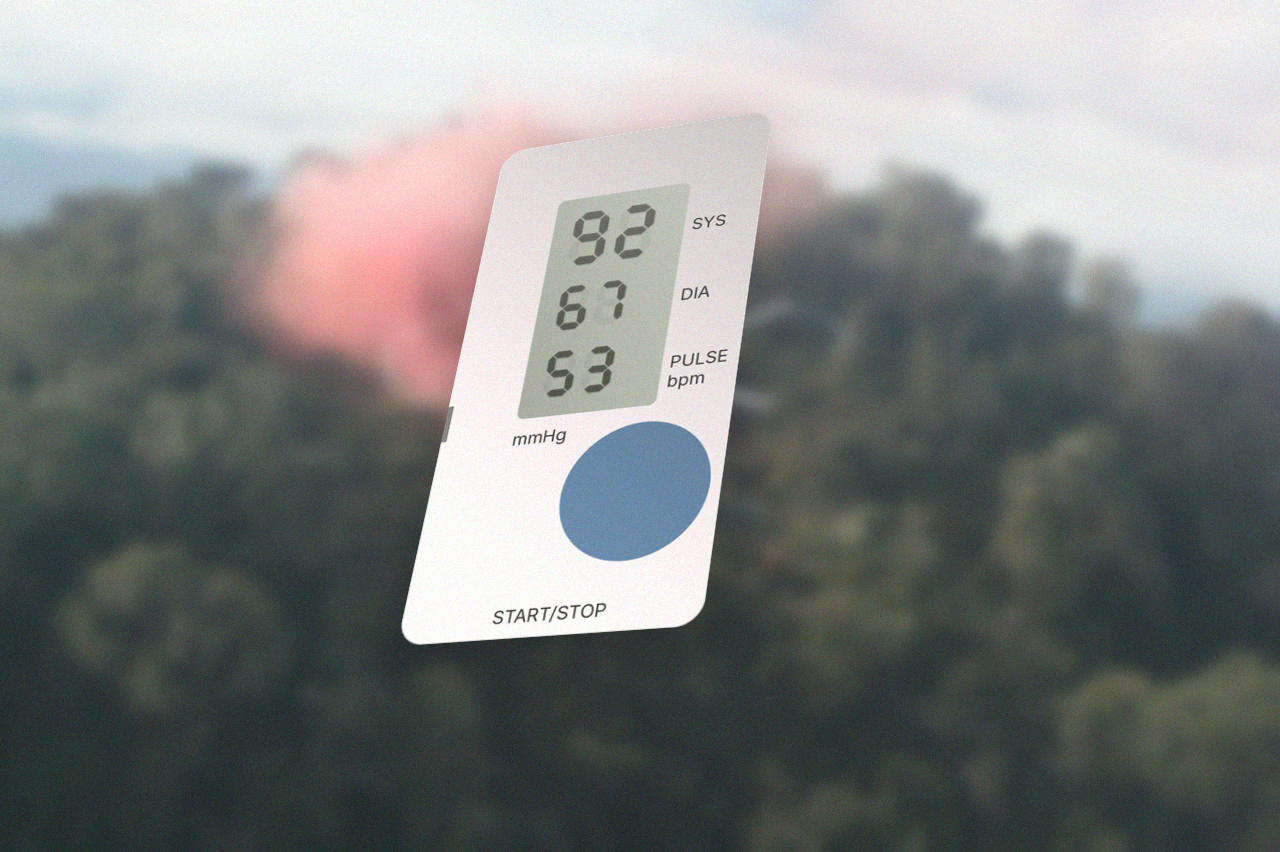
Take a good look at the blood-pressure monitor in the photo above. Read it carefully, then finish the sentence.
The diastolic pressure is 67 mmHg
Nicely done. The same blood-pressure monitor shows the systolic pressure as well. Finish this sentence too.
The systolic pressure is 92 mmHg
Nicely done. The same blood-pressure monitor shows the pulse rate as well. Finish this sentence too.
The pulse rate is 53 bpm
